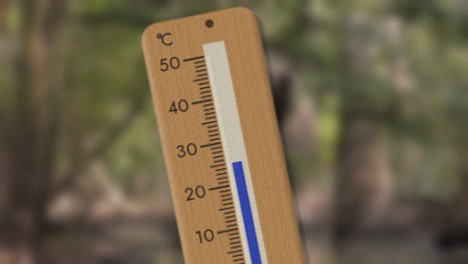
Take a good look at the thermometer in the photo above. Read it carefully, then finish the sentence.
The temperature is 25 °C
